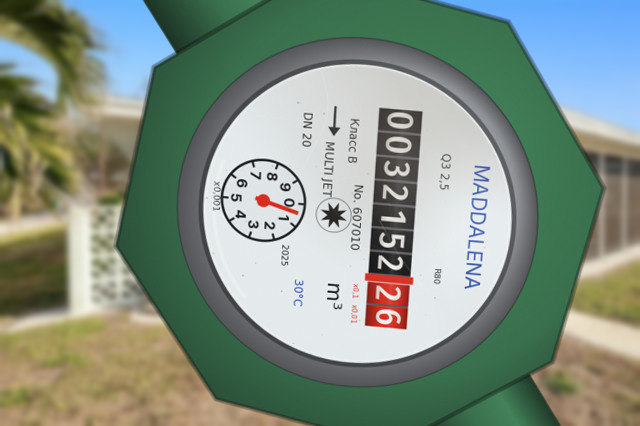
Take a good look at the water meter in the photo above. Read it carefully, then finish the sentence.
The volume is 32152.260 m³
